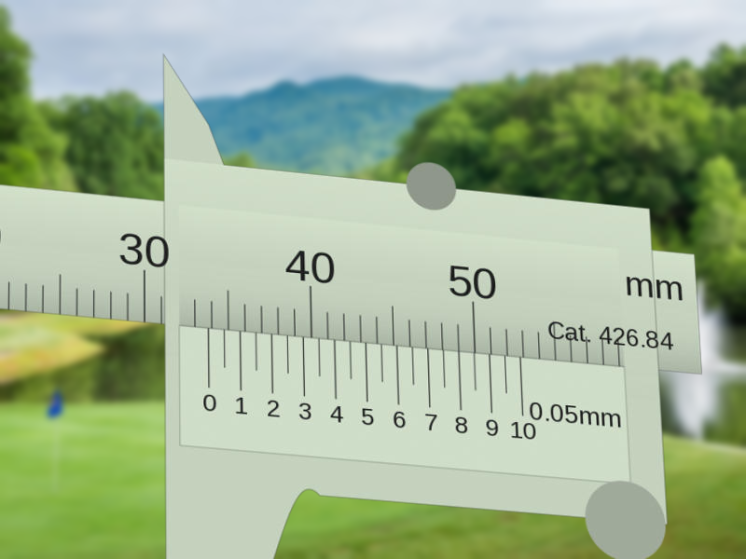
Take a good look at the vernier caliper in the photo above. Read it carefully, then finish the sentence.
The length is 33.8 mm
